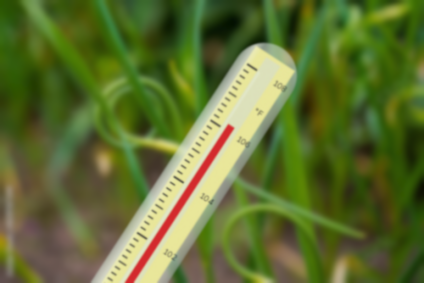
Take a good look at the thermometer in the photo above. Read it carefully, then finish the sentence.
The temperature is 106.2 °F
